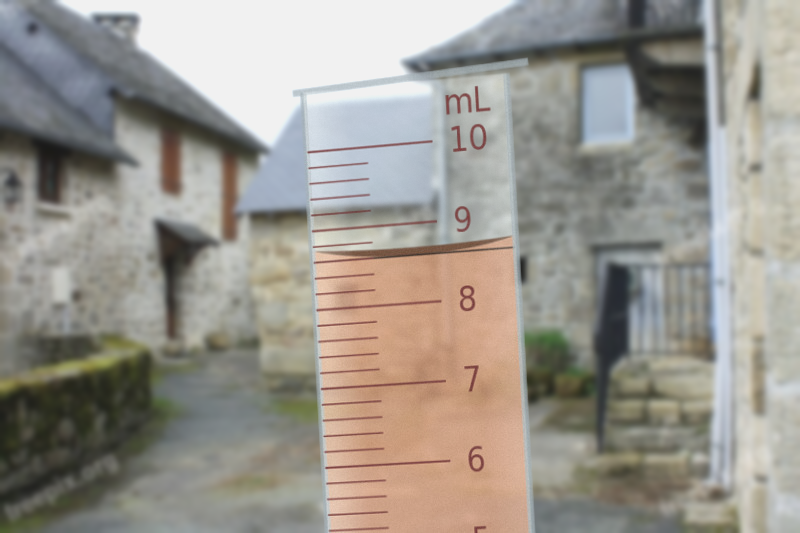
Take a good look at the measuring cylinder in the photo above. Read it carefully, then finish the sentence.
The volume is 8.6 mL
